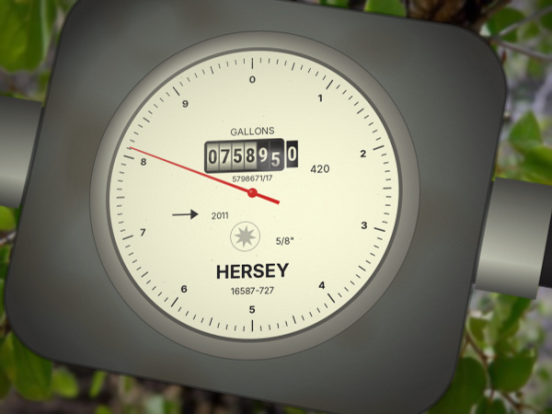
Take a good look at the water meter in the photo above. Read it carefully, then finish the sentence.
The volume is 758948.1 gal
